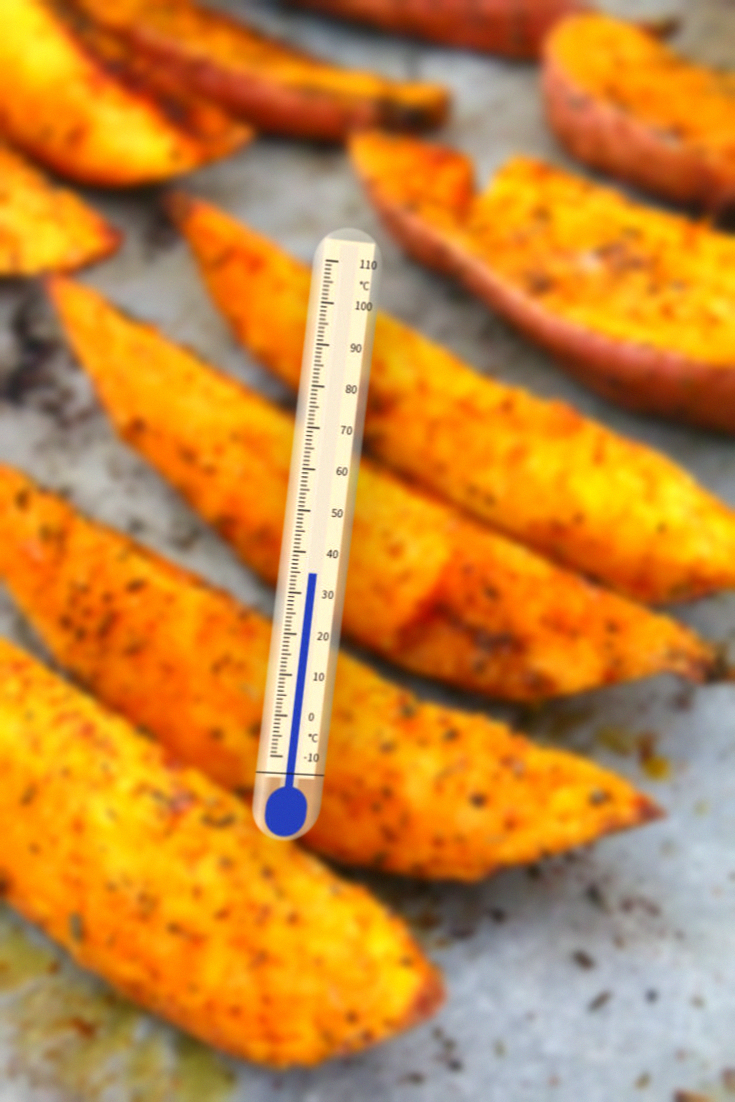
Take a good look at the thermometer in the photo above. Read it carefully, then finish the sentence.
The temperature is 35 °C
